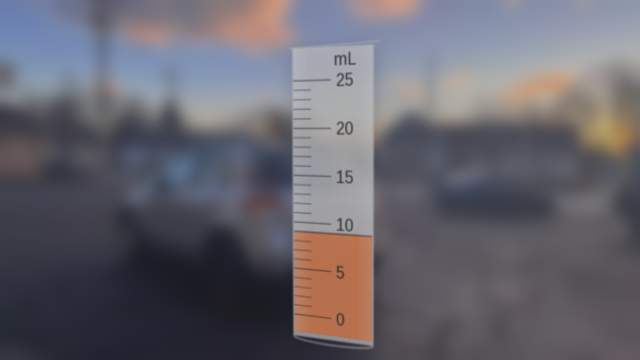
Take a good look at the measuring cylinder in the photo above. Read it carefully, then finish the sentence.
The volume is 9 mL
